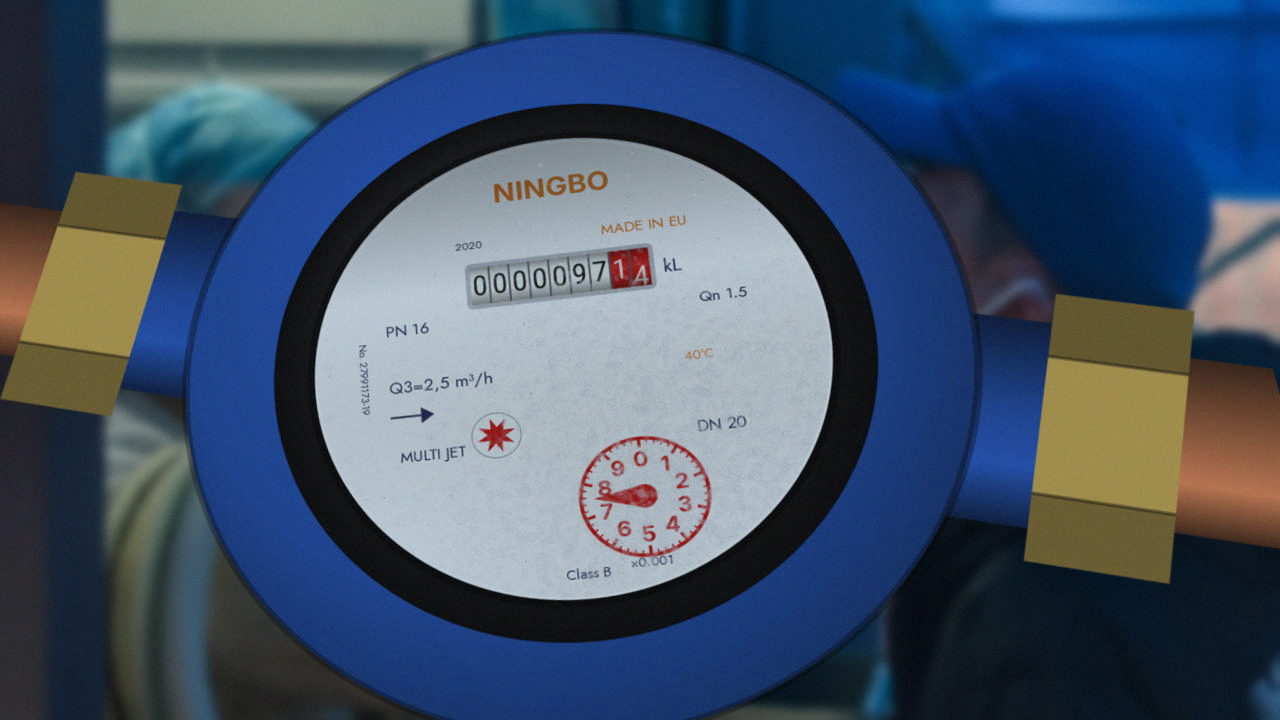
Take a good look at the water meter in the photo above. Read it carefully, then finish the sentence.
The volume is 97.137 kL
